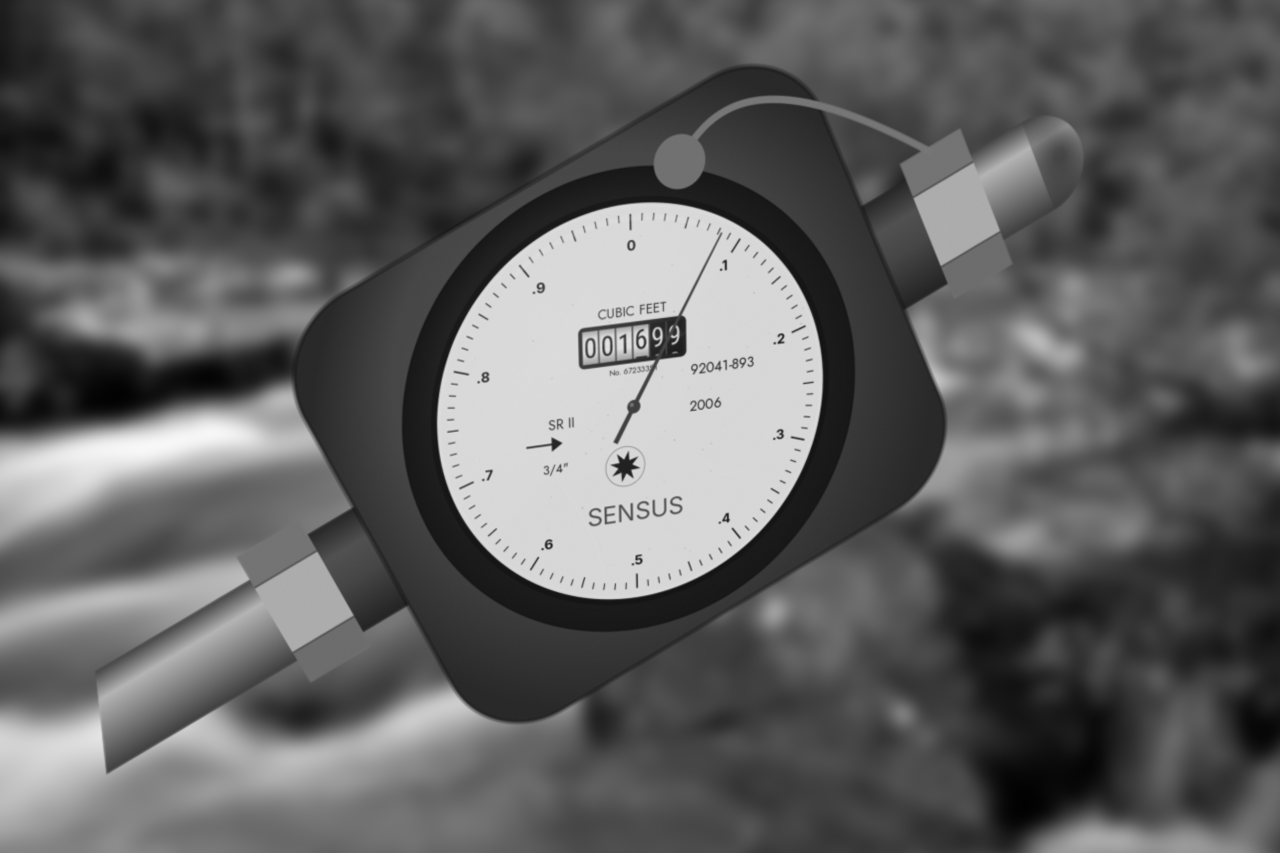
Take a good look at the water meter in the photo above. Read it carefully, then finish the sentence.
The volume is 1699.08 ft³
